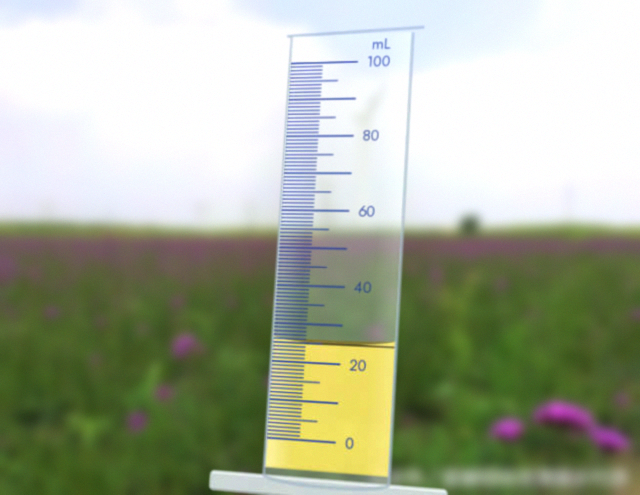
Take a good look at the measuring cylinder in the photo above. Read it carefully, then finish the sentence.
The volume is 25 mL
